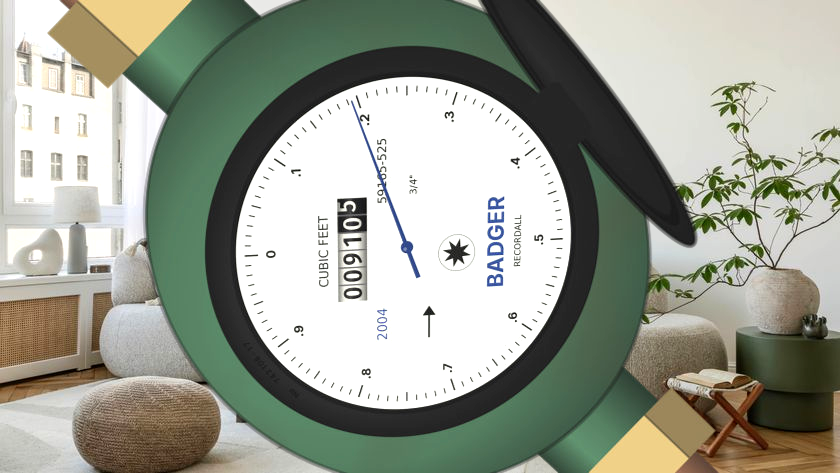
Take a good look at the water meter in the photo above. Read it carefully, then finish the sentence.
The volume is 9105.19 ft³
